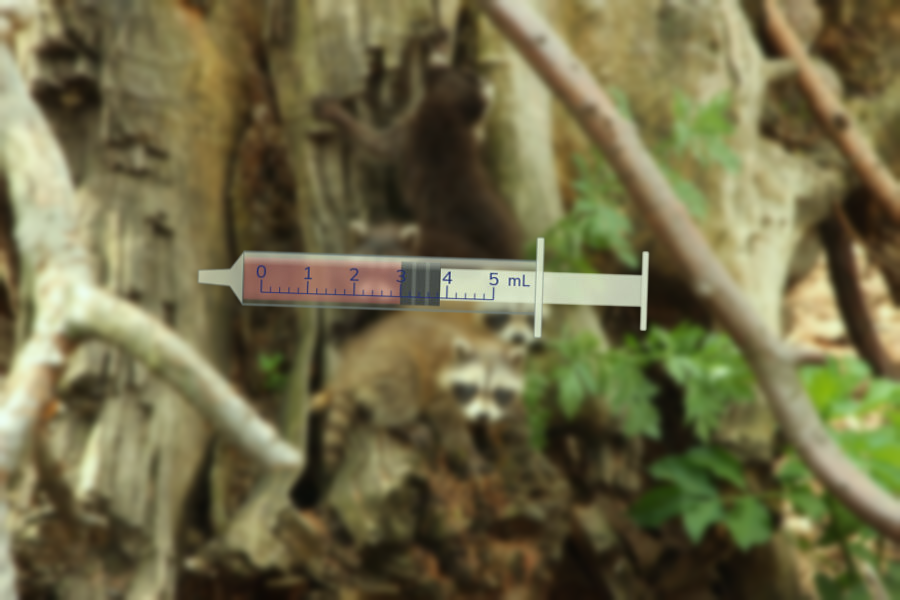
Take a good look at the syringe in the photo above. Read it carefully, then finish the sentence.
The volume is 3 mL
